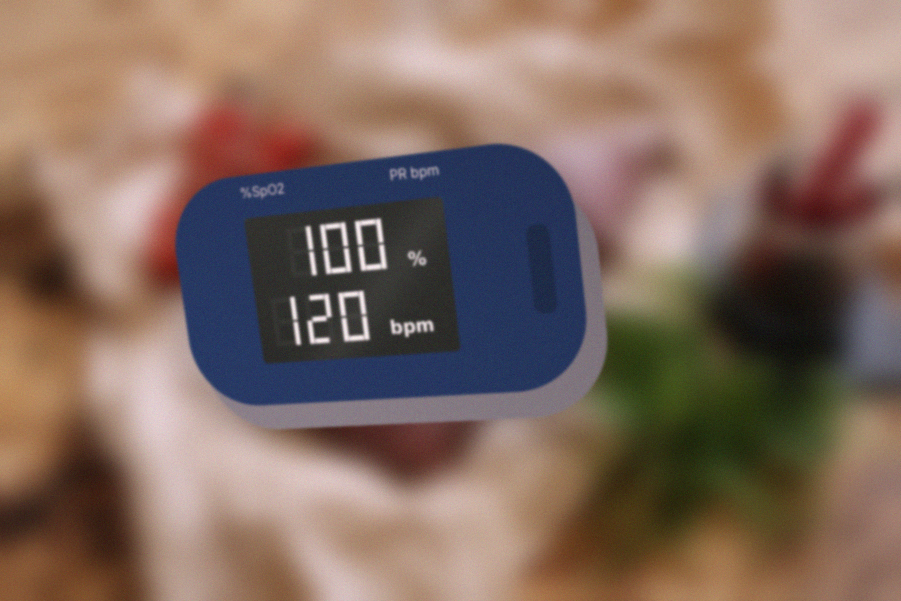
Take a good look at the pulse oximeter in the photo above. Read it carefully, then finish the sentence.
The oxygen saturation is 100 %
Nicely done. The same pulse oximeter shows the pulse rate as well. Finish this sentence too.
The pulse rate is 120 bpm
